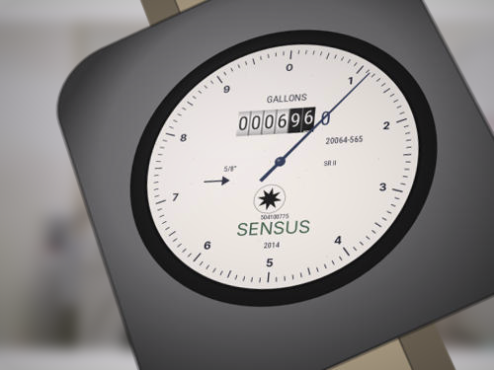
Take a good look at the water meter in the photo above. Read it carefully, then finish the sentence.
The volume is 6961.1 gal
